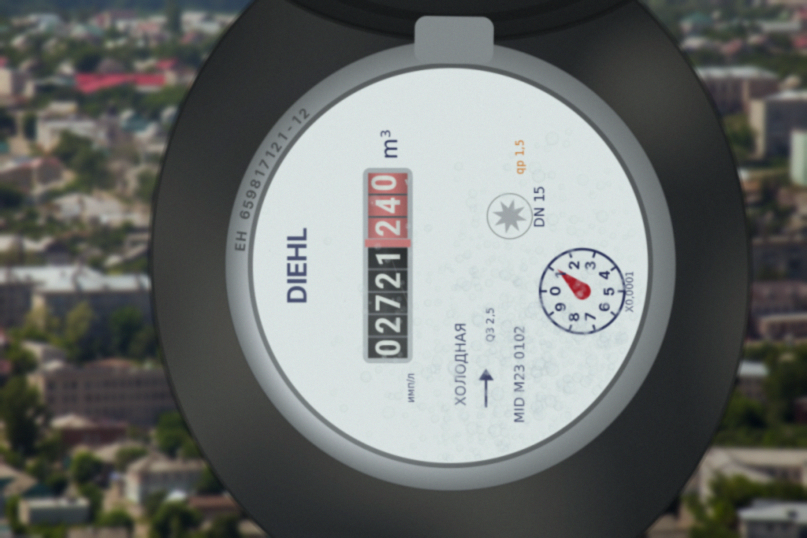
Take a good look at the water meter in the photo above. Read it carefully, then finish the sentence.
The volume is 2721.2401 m³
